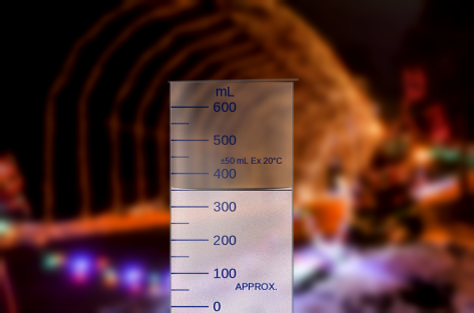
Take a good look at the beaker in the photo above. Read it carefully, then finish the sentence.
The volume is 350 mL
